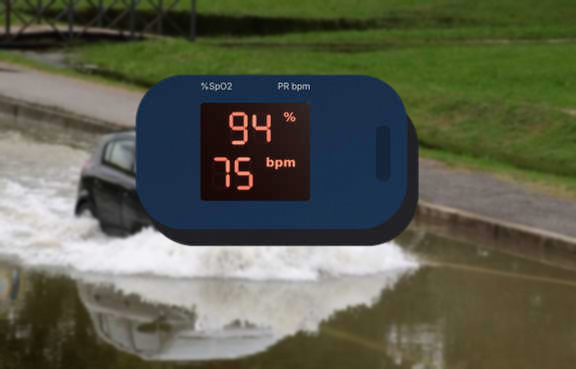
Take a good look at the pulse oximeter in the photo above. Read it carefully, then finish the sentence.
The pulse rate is 75 bpm
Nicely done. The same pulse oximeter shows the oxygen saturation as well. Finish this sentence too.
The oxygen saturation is 94 %
